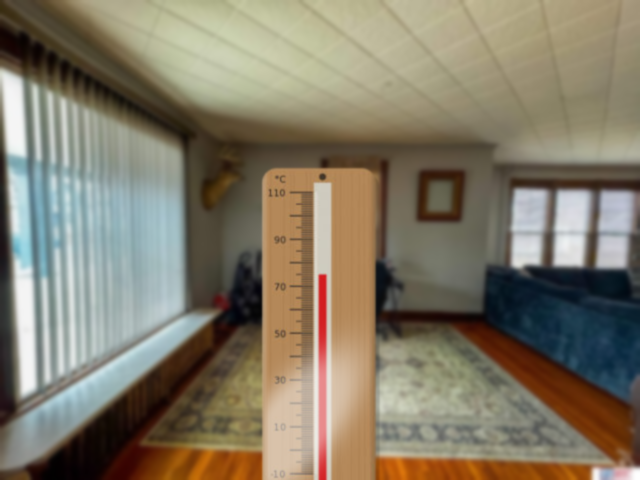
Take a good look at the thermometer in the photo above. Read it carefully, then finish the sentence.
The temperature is 75 °C
